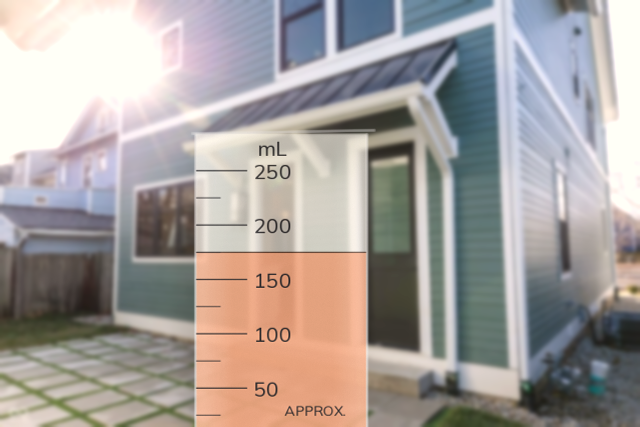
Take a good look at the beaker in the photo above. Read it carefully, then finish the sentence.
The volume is 175 mL
